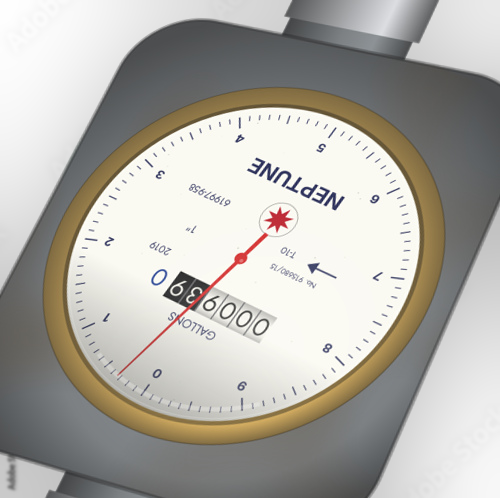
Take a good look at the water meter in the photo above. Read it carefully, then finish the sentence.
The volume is 9390.3 gal
